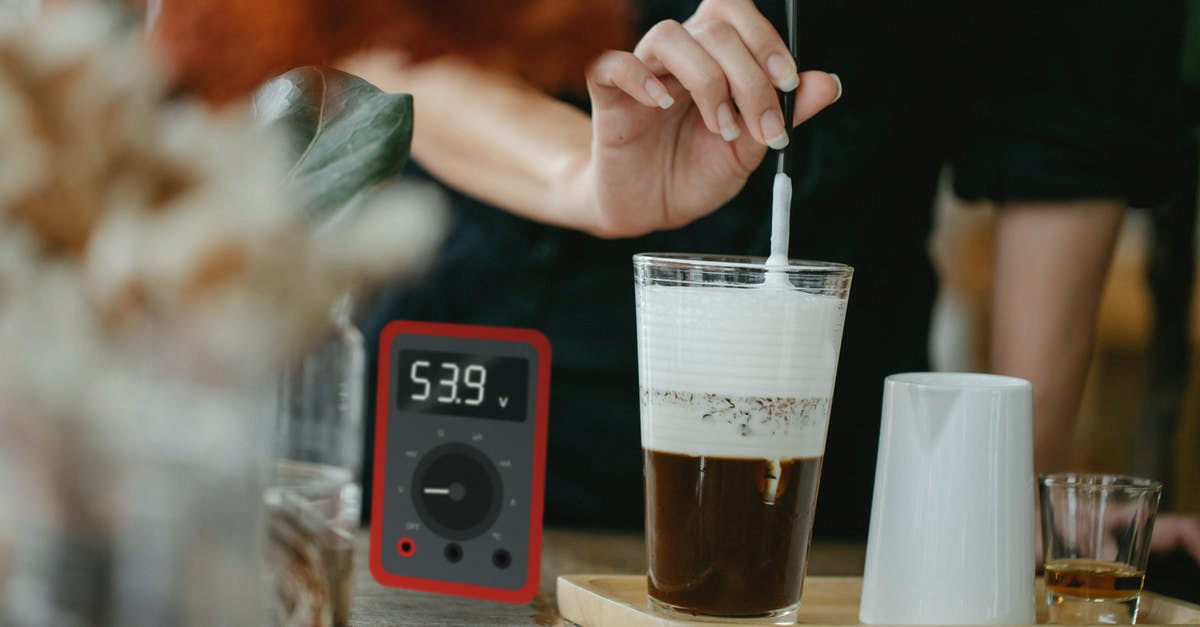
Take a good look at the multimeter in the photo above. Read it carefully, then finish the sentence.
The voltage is 53.9 V
